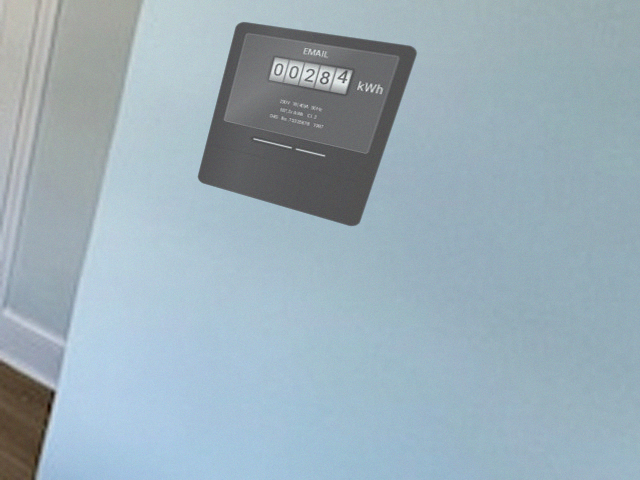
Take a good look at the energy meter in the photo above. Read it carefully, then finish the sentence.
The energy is 284 kWh
